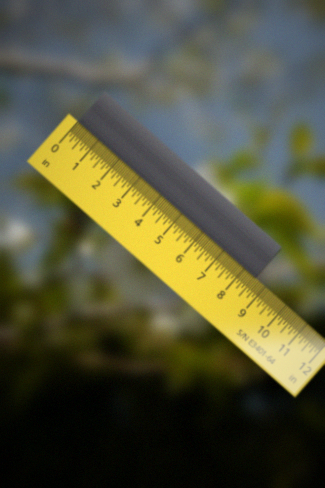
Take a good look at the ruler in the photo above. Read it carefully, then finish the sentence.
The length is 8.5 in
